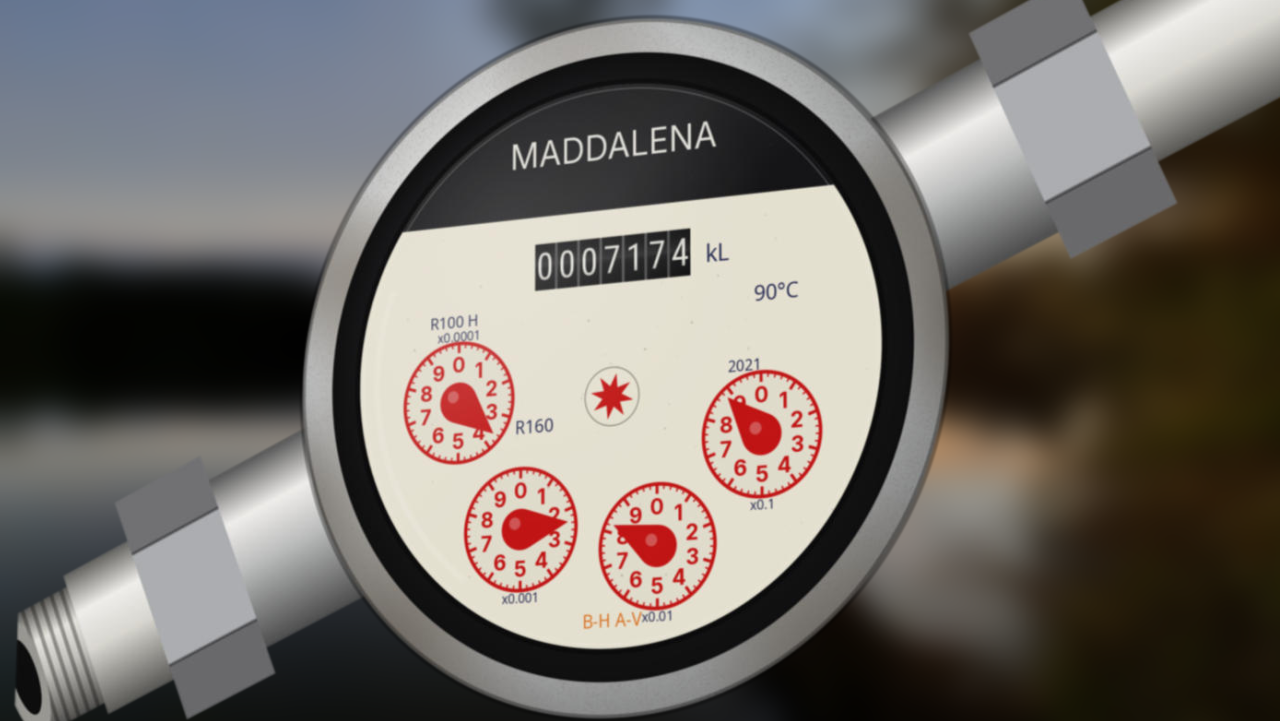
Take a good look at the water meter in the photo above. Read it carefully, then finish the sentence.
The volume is 7174.8823 kL
